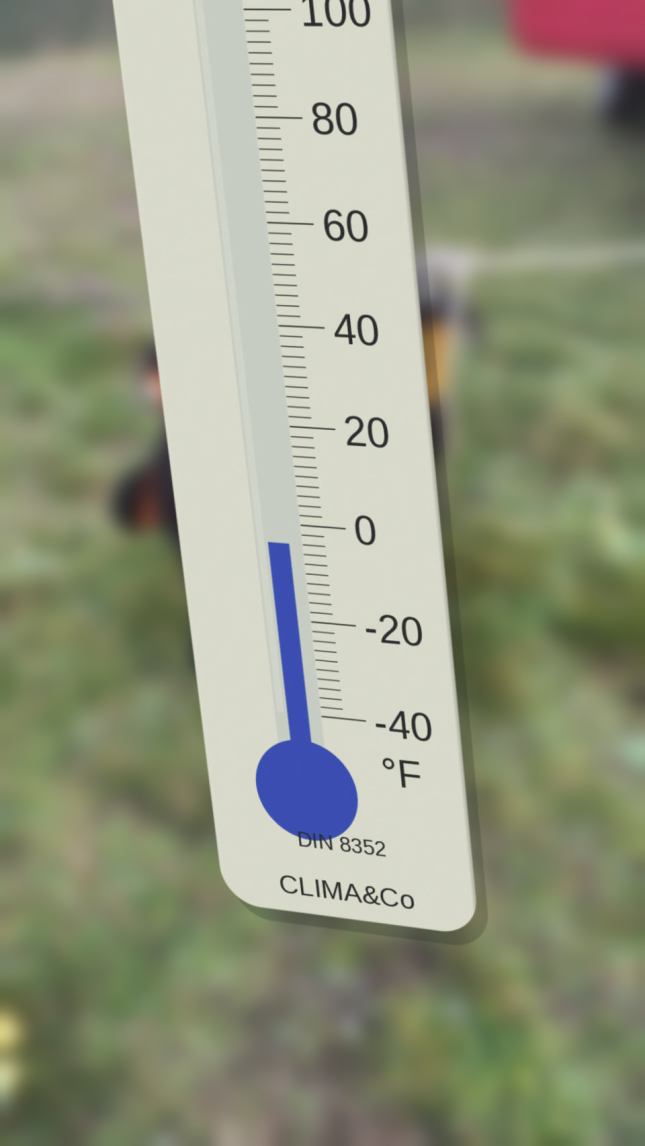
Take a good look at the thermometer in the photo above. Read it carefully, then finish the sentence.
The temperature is -4 °F
